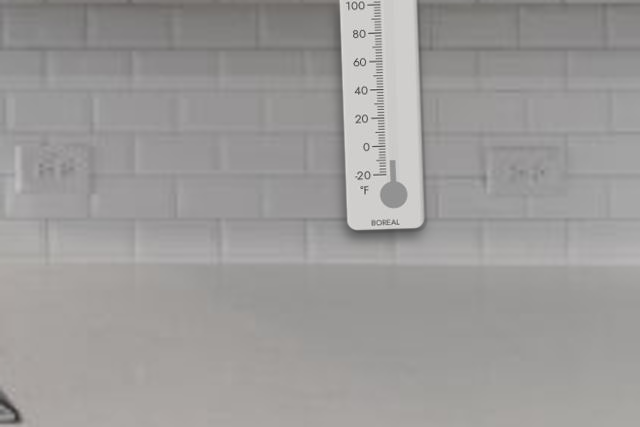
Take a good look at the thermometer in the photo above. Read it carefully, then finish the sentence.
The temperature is -10 °F
